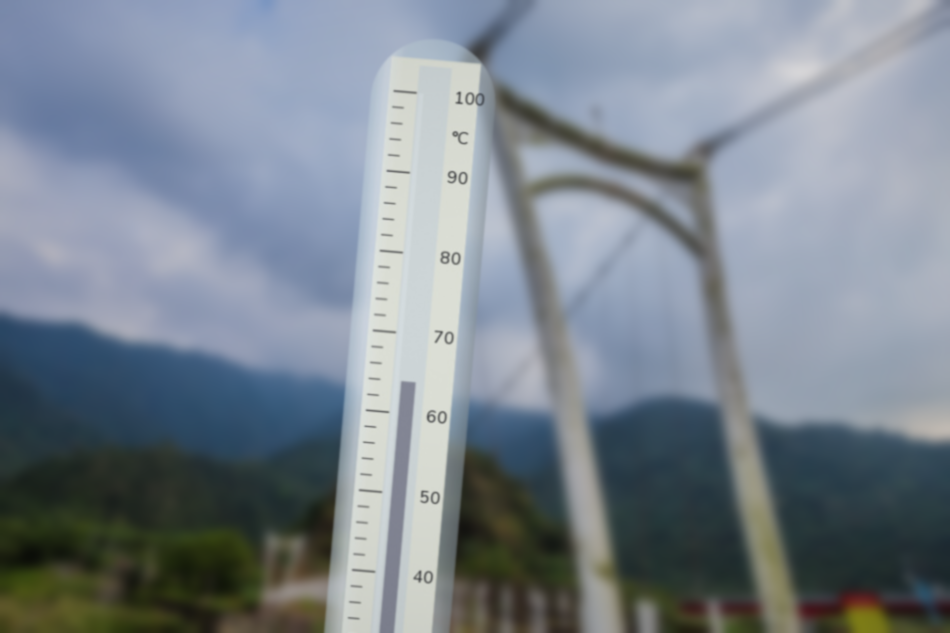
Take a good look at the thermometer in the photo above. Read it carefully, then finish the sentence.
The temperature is 64 °C
